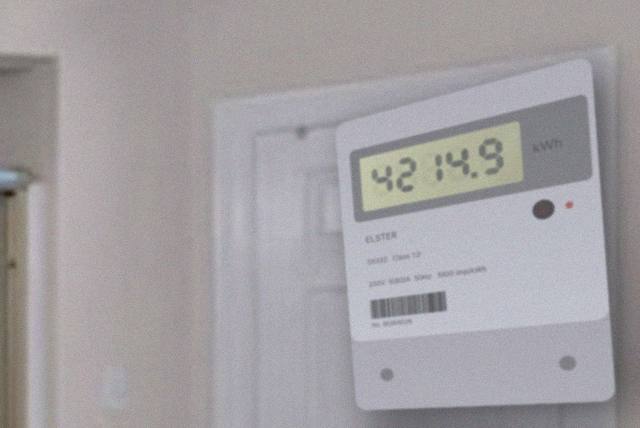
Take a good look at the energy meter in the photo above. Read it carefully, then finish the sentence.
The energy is 4214.9 kWh
